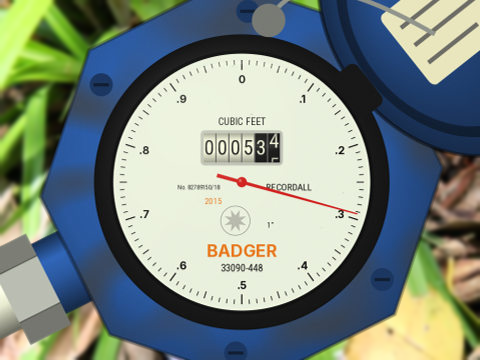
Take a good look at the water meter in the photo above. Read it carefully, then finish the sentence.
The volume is 534.29 ft³
